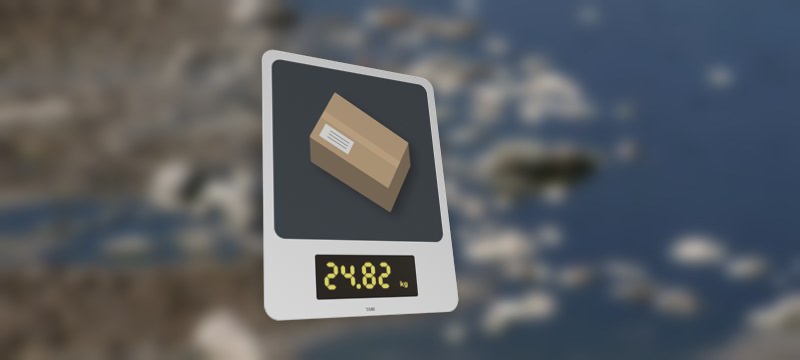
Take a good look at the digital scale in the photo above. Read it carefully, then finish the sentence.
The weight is 24.82 kg
